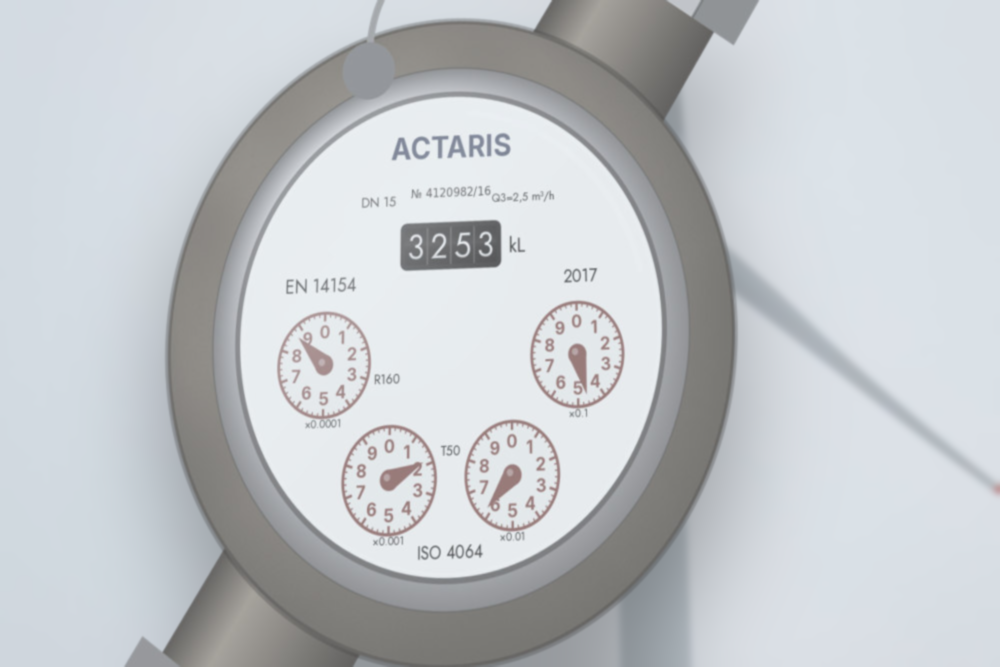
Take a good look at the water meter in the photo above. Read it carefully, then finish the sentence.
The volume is 3253.4618 kL
